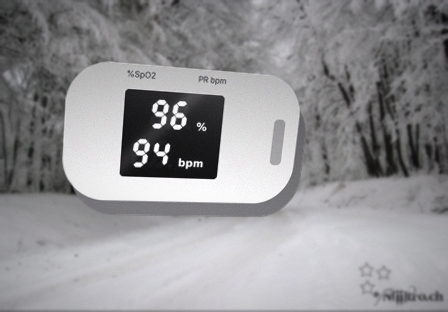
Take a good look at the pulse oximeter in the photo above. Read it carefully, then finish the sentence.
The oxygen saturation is 96 %
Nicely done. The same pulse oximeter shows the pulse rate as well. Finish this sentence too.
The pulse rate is 94 bpm
